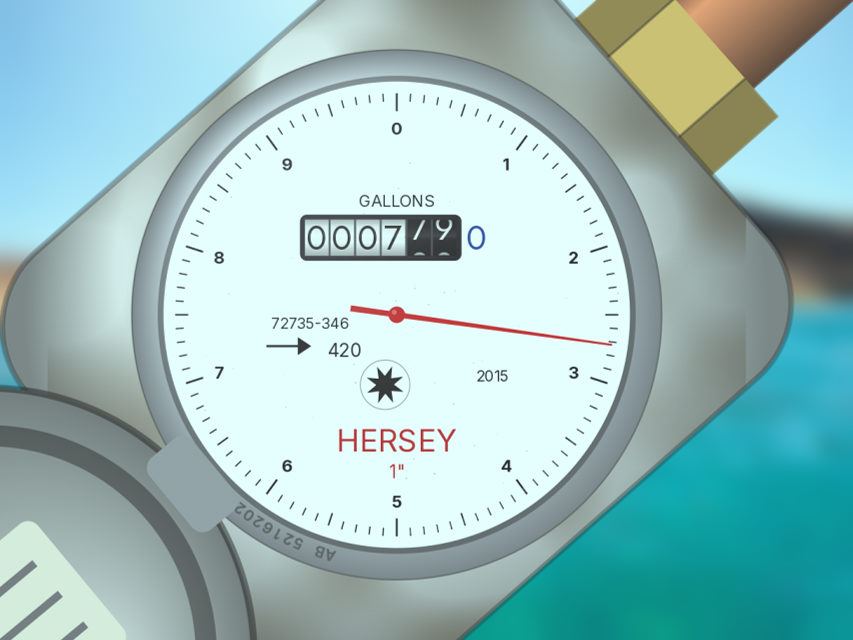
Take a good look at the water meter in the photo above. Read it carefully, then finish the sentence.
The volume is 7792.7 gal
